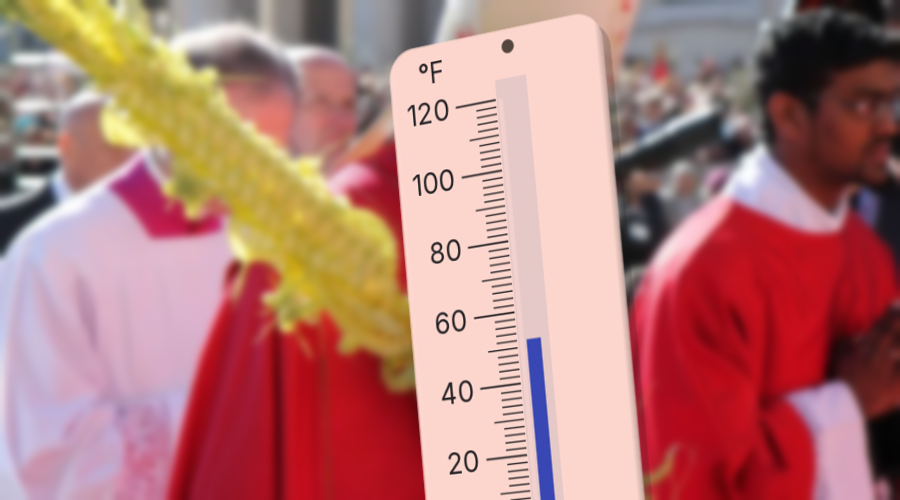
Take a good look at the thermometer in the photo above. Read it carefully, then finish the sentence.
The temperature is 52 °F
